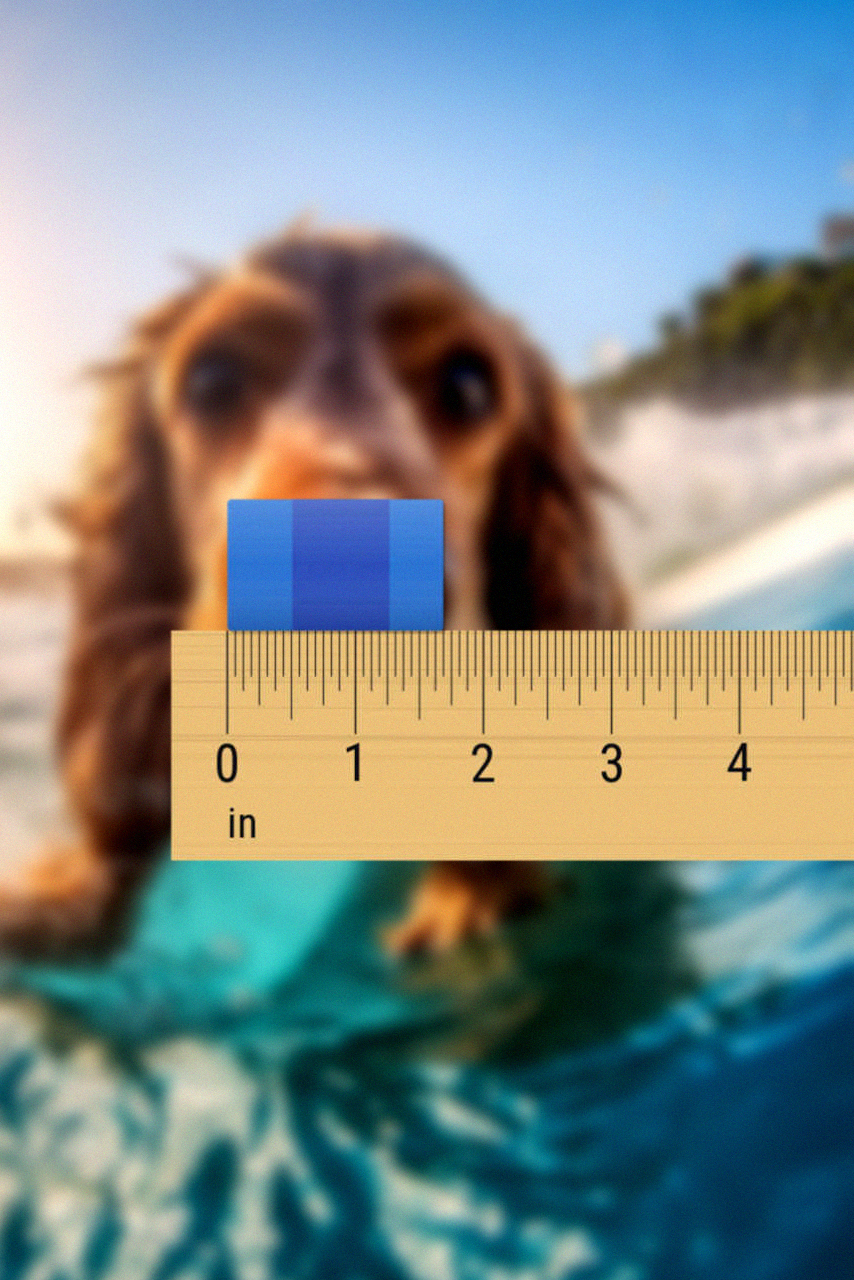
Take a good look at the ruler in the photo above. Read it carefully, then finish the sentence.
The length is 1.6875 in
